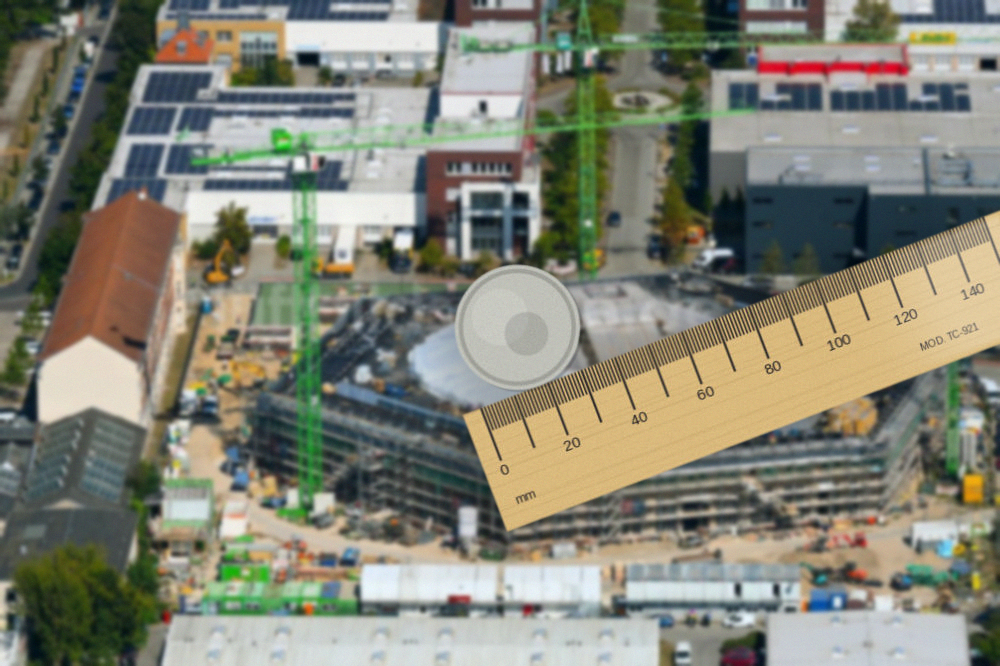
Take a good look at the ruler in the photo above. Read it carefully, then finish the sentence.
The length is 35 mm
